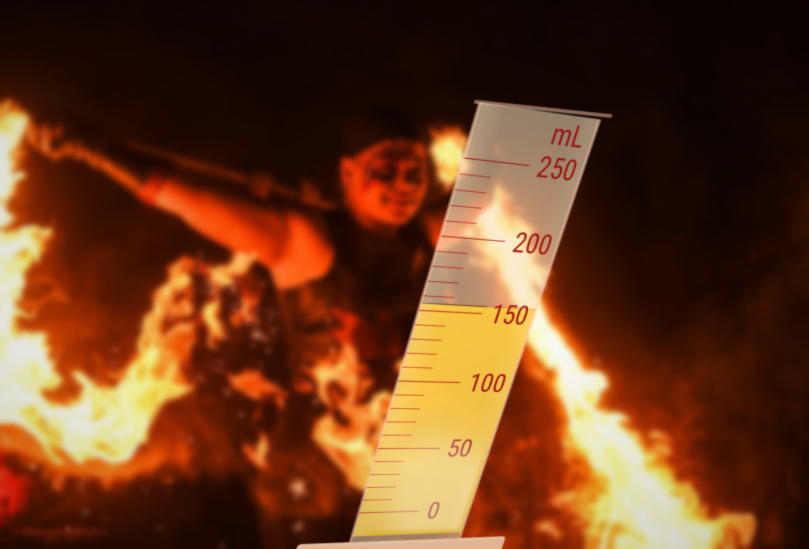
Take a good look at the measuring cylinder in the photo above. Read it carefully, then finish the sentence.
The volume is 155 mL
